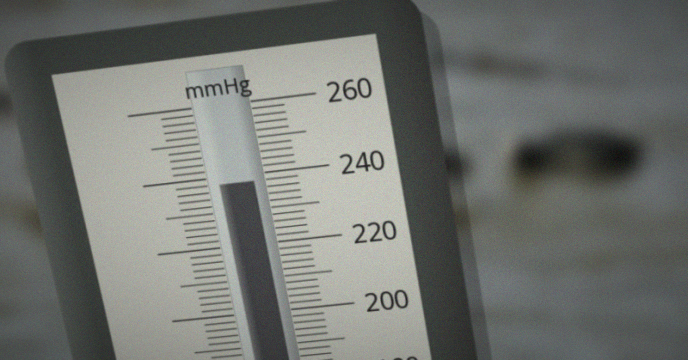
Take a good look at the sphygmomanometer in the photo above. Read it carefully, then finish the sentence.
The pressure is 238 mmHg
